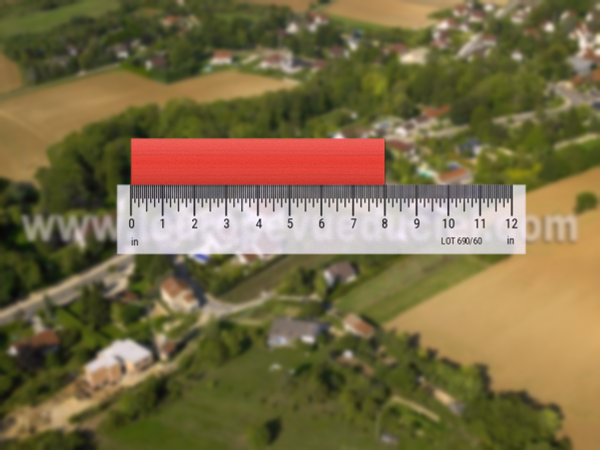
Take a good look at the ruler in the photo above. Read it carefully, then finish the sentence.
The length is 8 in
